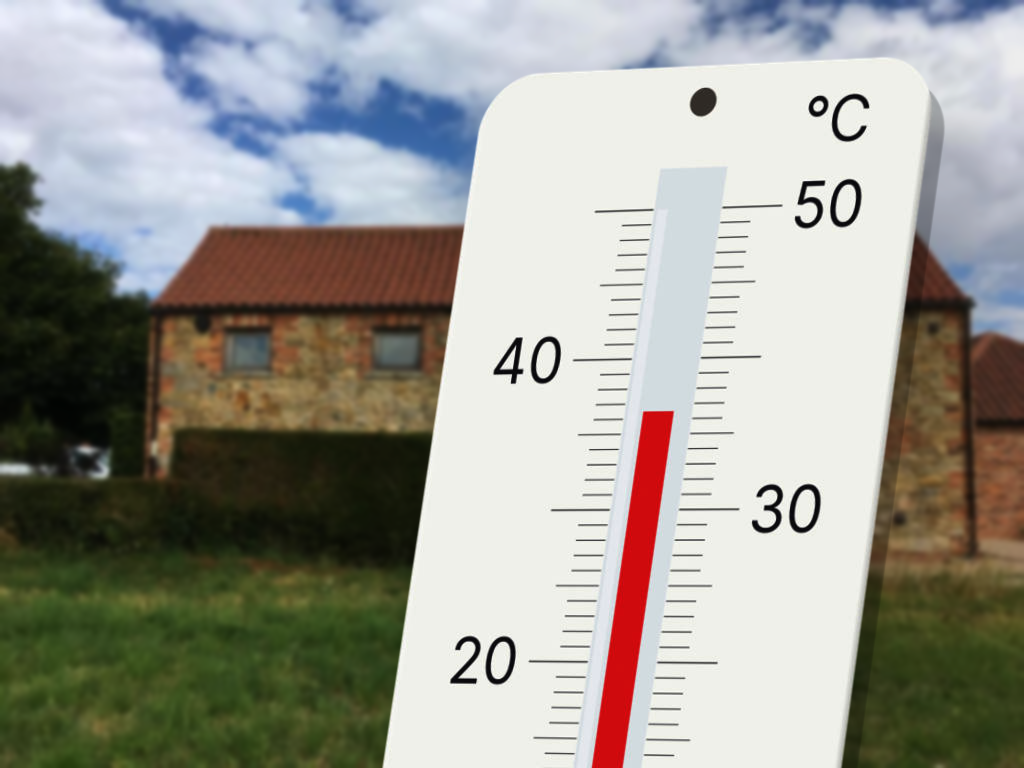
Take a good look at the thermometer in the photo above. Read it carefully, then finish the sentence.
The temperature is 36.5 °C
